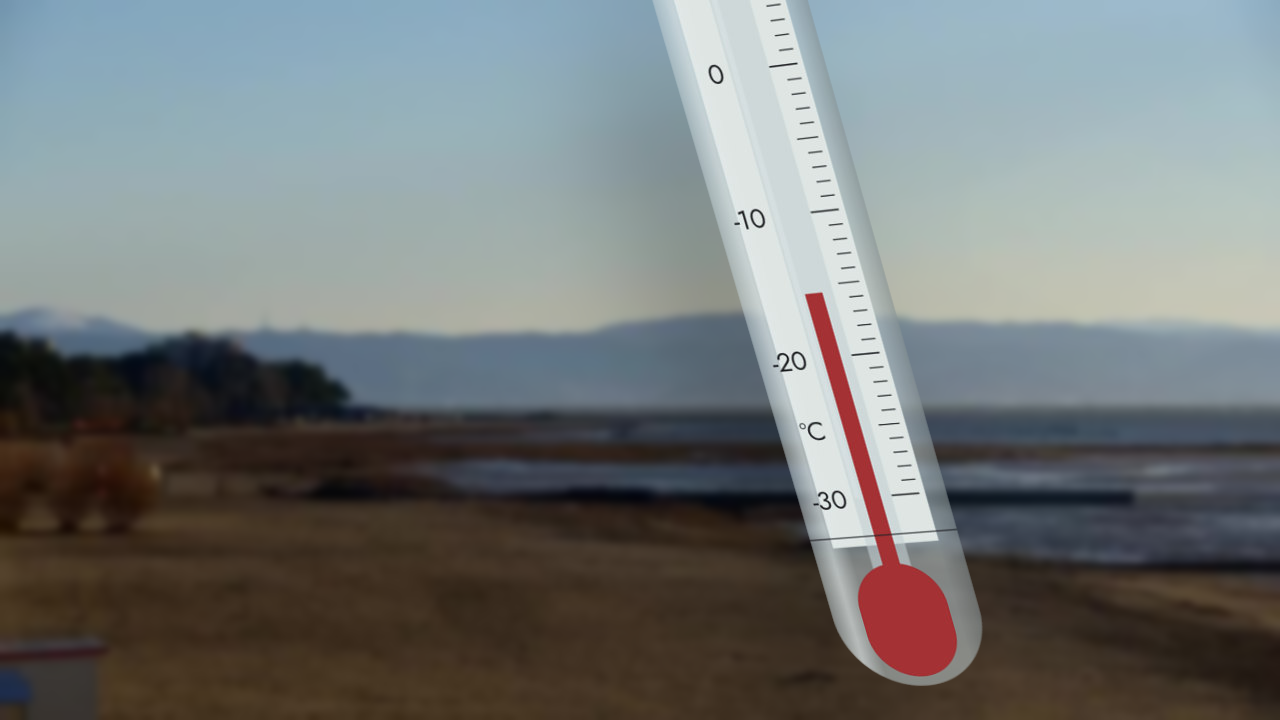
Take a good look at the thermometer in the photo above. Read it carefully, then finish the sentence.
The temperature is -15.5 °C
